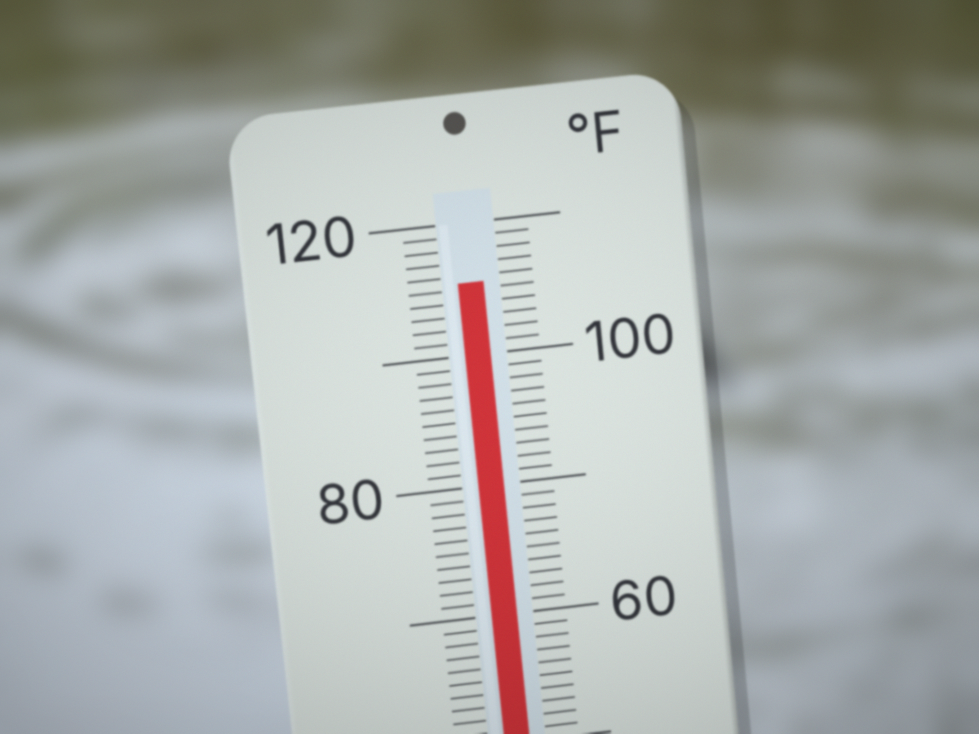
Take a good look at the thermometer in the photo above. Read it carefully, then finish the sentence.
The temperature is 111 °F
